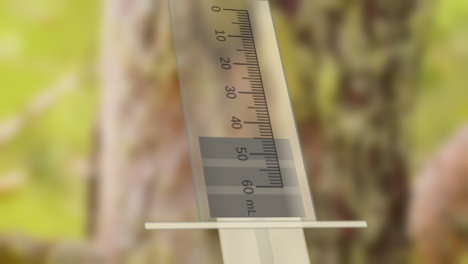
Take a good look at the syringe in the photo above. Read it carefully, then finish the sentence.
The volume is 45 mL
